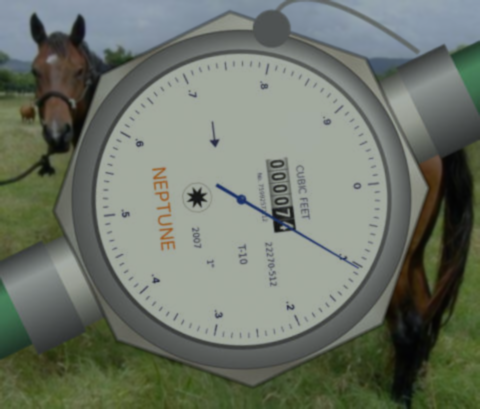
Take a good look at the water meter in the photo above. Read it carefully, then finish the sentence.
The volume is 74.10 ft³
